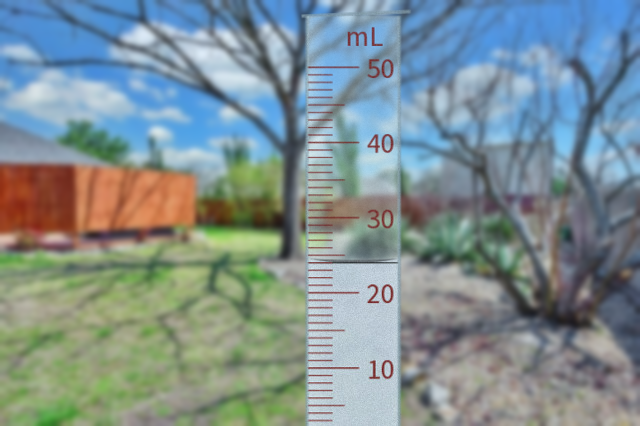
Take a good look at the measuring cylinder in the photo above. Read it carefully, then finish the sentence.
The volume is 24 mL
